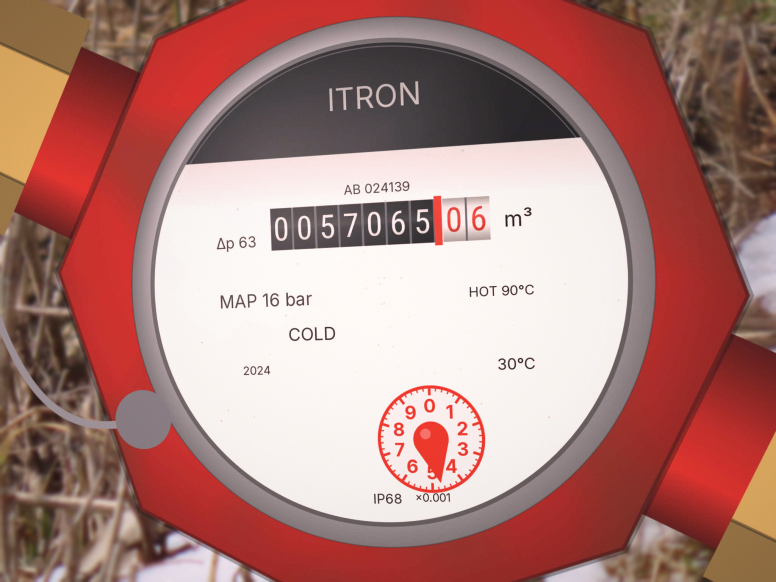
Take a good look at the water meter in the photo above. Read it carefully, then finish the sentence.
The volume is 57065.064 m³
